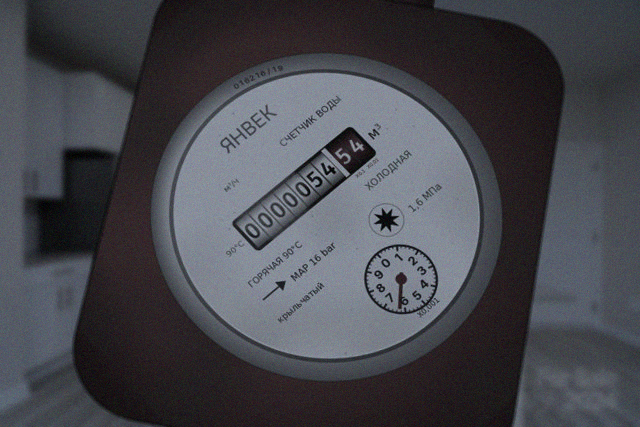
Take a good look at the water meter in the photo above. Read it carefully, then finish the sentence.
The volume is 54.546 m³
